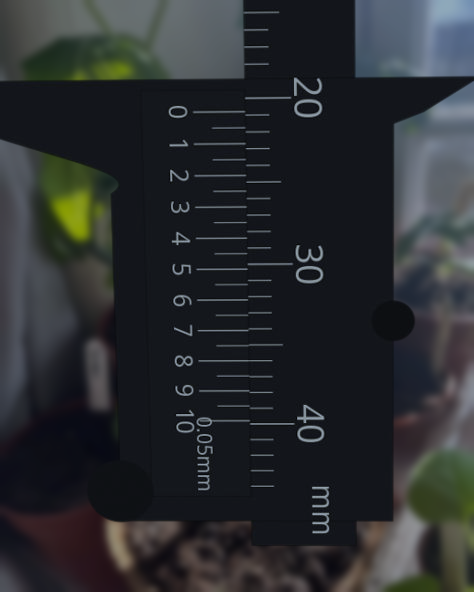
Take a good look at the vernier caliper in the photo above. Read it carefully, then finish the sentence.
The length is 20.8 mm
